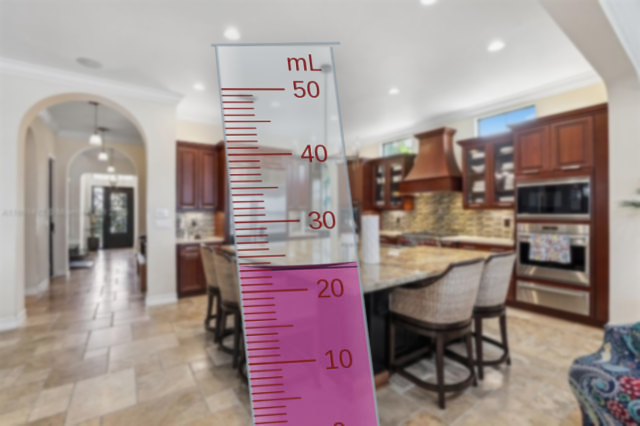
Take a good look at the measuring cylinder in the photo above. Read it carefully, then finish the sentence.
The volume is 23 mL
